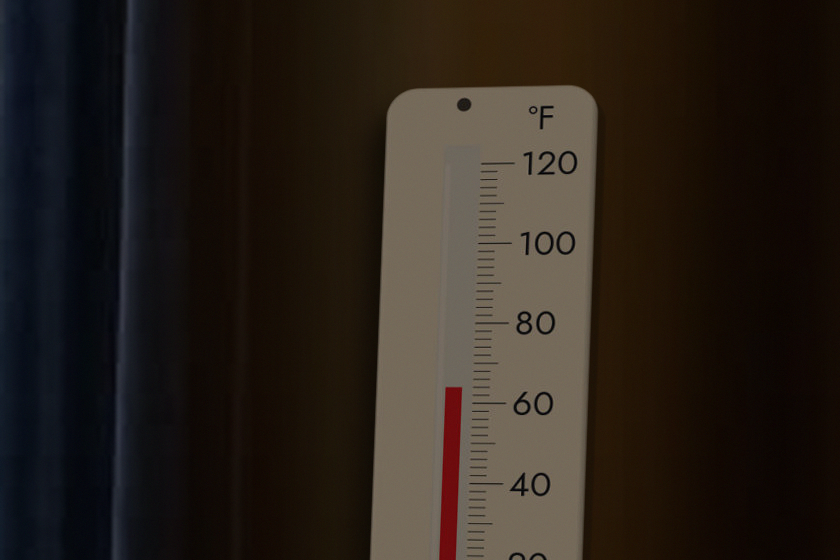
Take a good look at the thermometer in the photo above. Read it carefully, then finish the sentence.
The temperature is 64 °F
